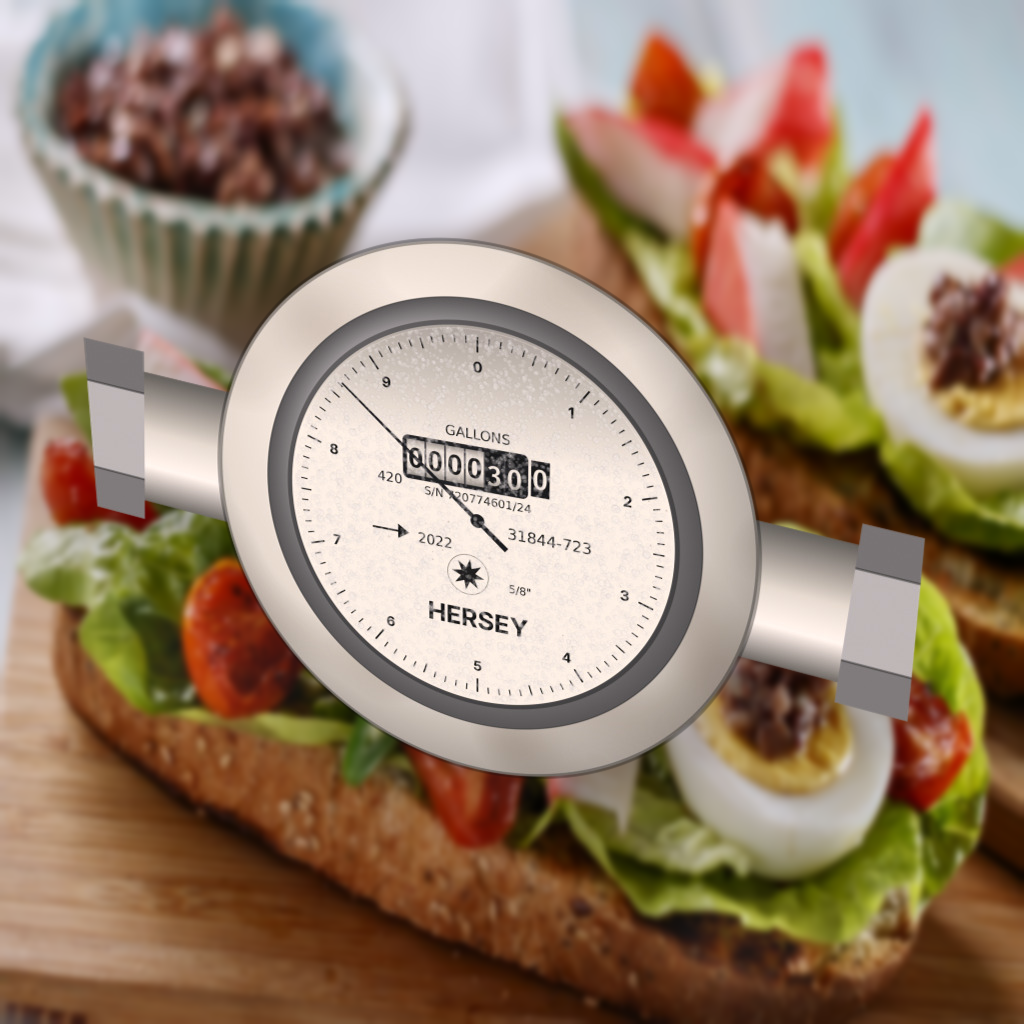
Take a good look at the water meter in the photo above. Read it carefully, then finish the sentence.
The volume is 298.6 gal
